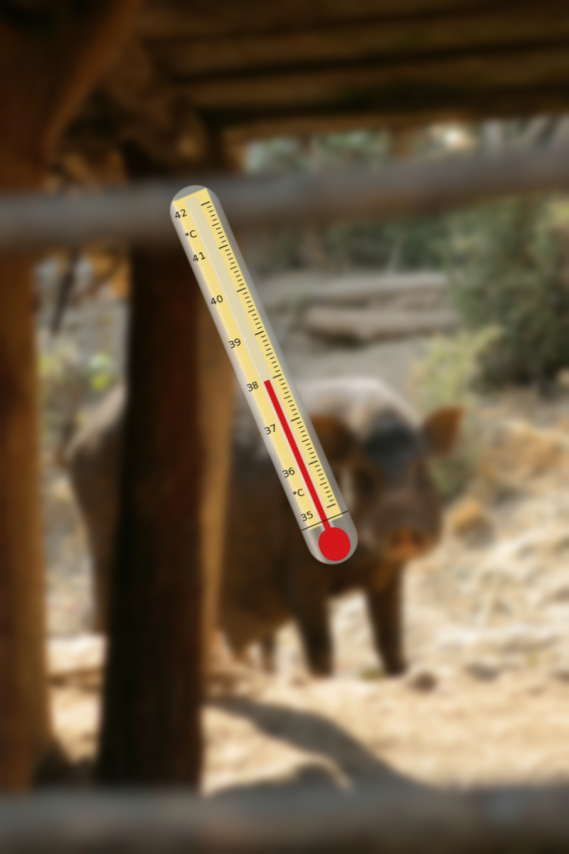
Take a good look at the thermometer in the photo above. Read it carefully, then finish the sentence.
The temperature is 38 °C
